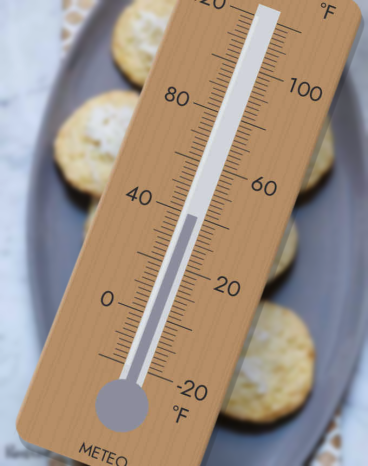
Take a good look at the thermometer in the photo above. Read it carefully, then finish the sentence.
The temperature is 40 °F
